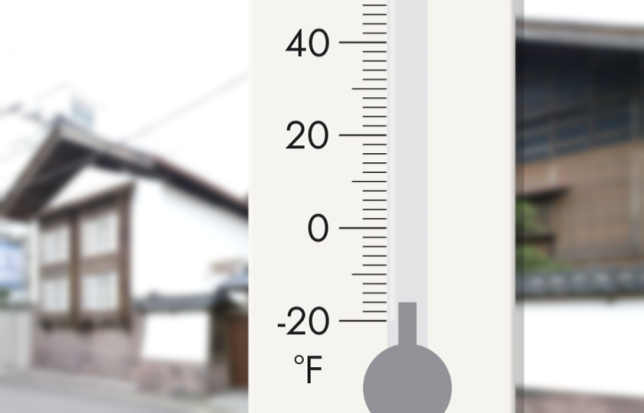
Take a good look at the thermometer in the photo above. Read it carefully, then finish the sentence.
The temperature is -16 °F
